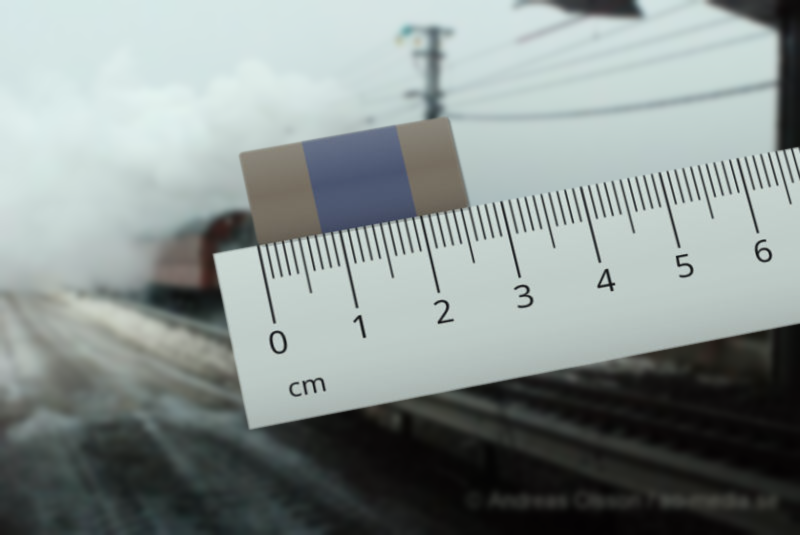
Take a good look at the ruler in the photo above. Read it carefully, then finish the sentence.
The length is 2.6 cm
